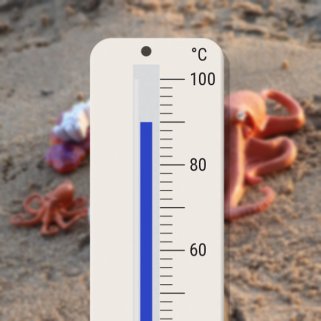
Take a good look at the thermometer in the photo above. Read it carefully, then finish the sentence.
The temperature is 90 °C
